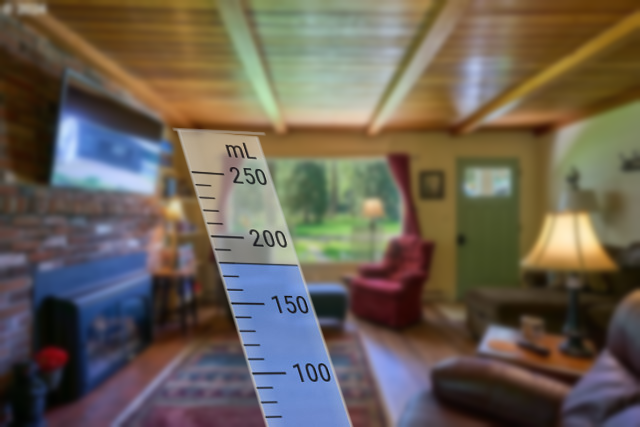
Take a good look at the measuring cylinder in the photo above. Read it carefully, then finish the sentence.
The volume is 180 mL
